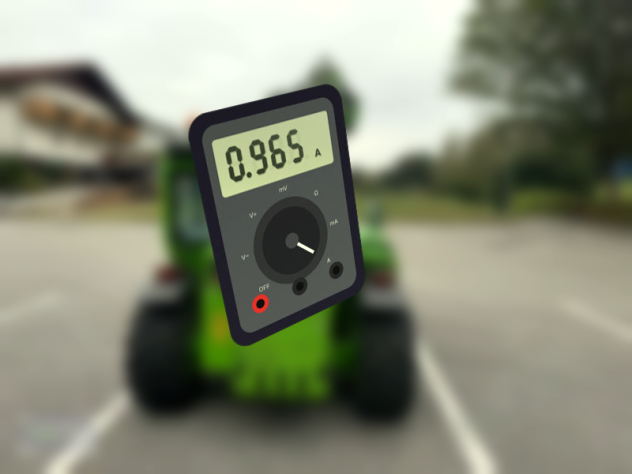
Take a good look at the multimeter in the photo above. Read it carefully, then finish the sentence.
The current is 0.965 A
